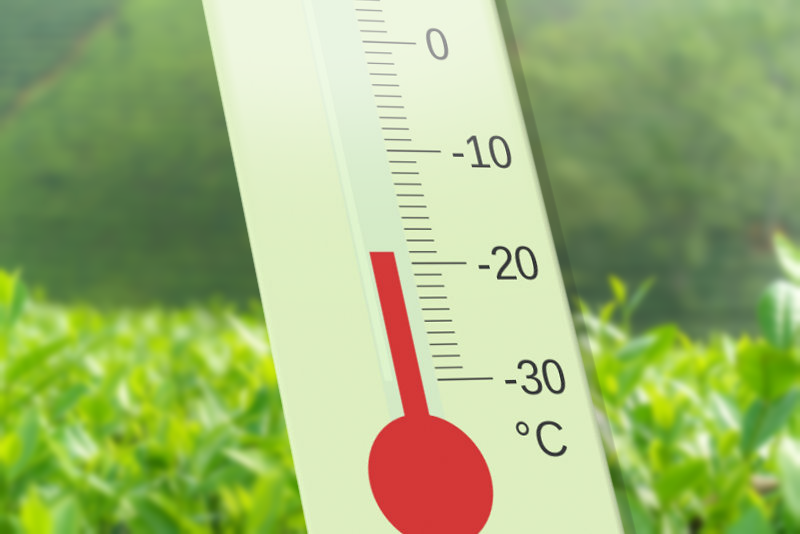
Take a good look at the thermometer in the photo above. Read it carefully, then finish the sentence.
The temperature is -19 °C
